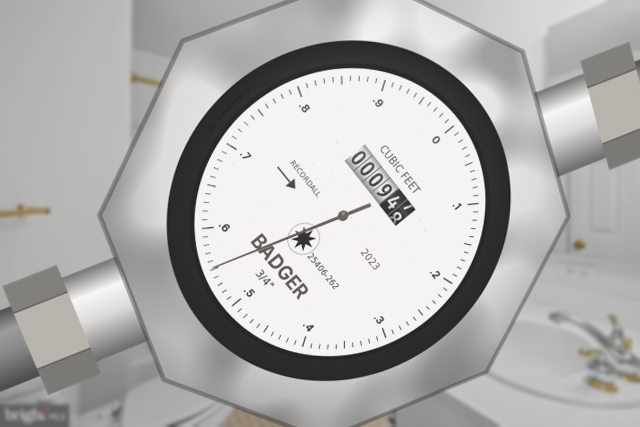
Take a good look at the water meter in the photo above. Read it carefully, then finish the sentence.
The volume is 947.55 ft³
